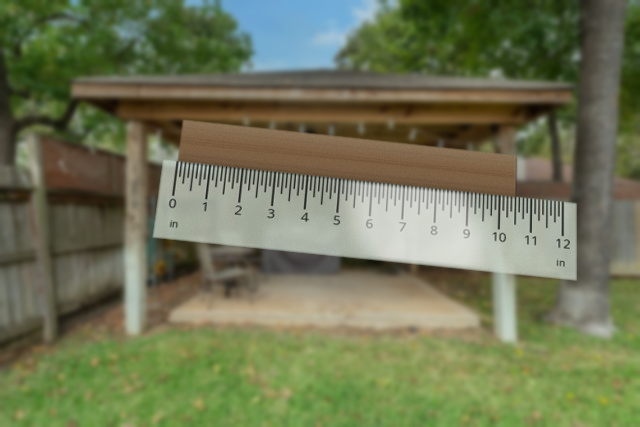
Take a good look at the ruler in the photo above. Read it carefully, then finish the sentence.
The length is 10.5 in
